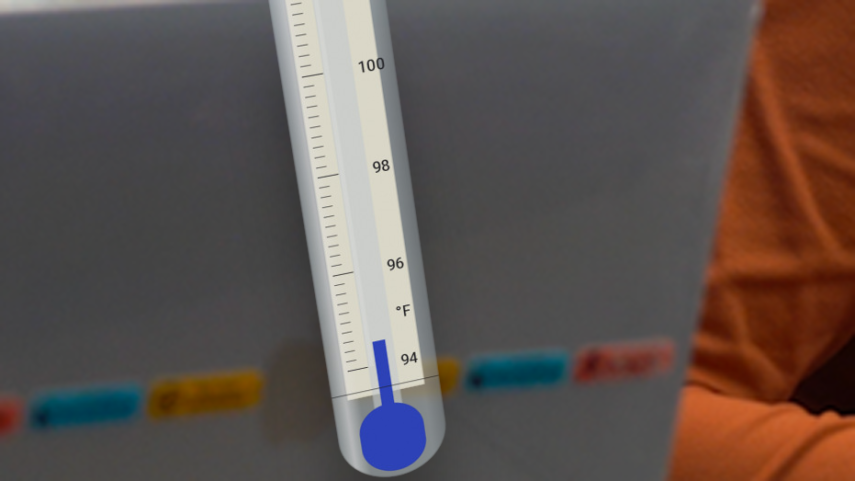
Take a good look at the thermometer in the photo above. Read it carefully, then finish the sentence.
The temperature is 94.5 °F
